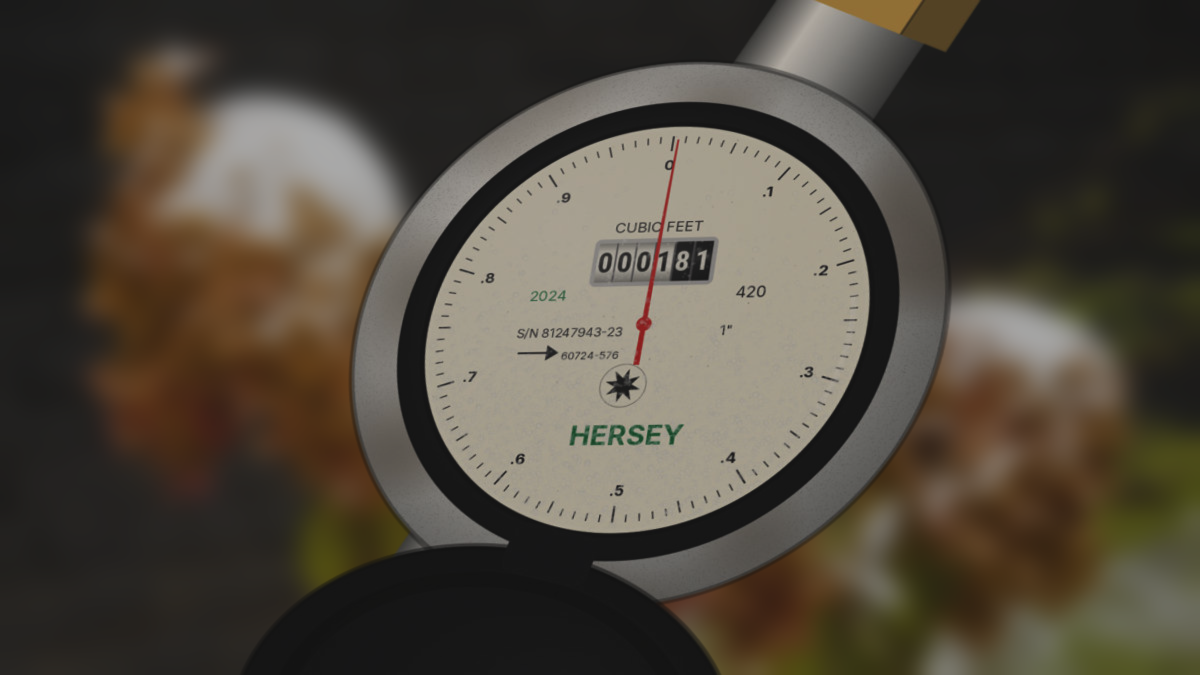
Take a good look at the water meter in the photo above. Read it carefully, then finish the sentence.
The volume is 181.00 ft³
